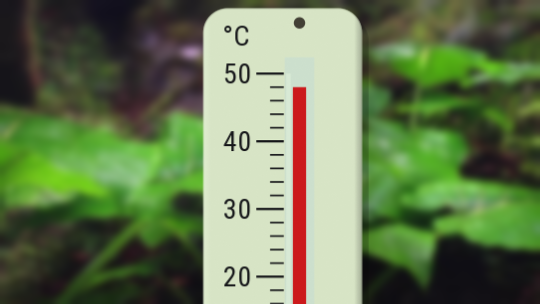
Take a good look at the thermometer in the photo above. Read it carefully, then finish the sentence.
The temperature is 48 °C
